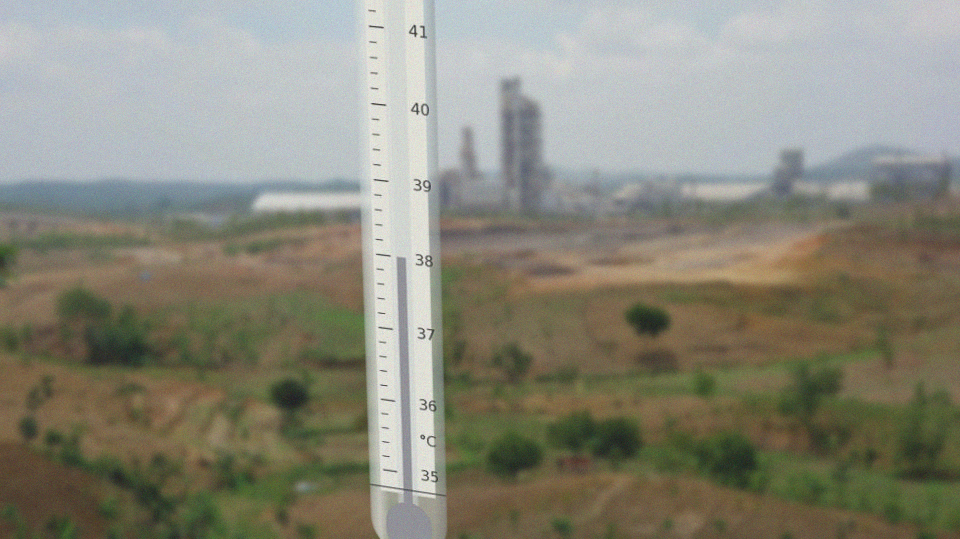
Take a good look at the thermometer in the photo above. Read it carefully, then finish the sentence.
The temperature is 38 °C
